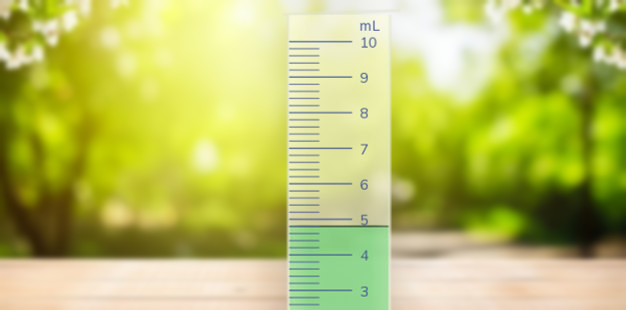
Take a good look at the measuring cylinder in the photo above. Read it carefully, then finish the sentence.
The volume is 4.8 mL
